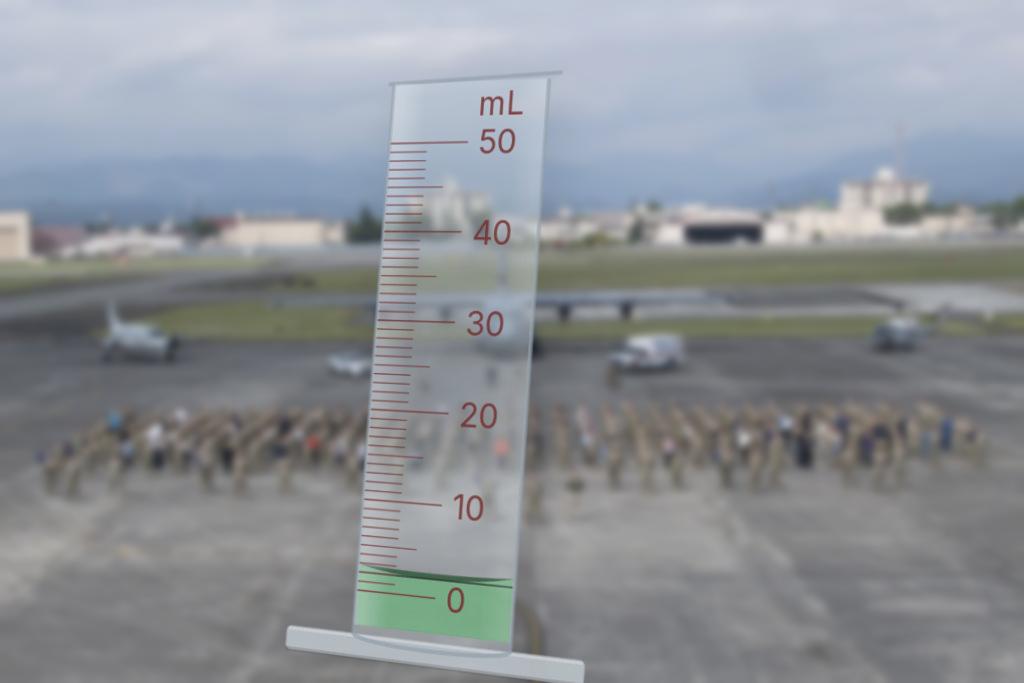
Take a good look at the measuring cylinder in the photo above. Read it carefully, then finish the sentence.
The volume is 2 mL
